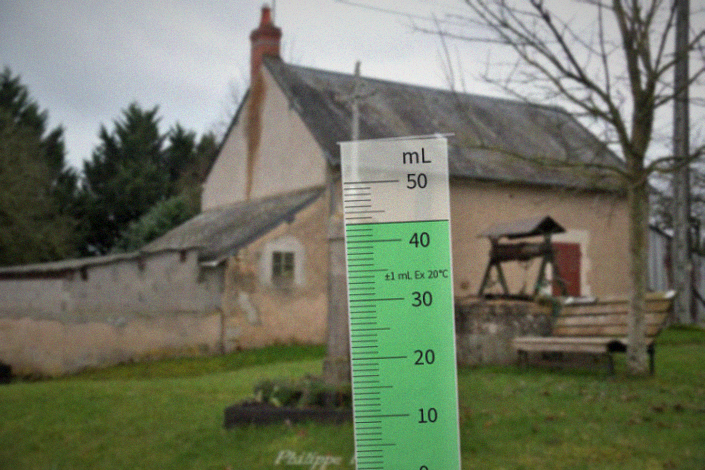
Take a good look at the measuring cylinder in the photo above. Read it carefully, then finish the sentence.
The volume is 43 mL
